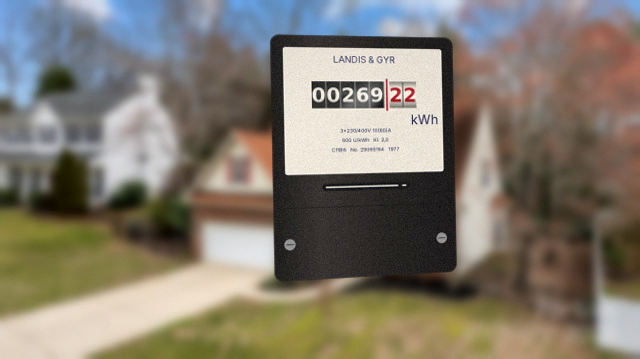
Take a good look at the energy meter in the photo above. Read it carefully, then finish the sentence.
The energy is 269.22 kWh
